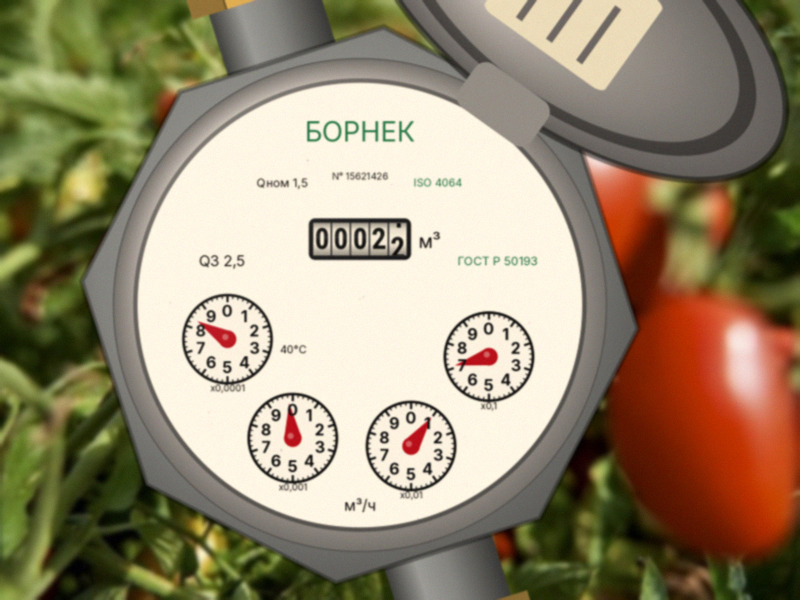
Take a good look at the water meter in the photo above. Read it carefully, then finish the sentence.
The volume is 21.7098 m³
